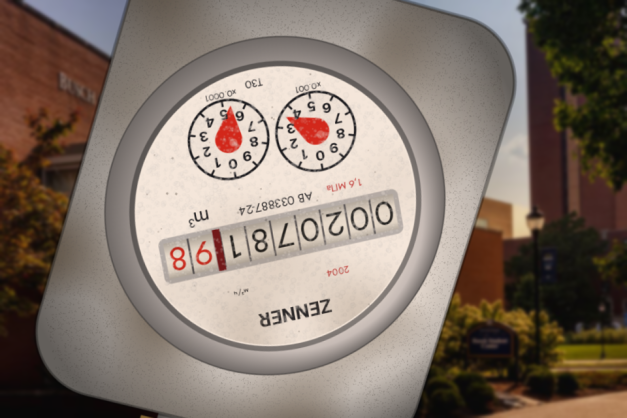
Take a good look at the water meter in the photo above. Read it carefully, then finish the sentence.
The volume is 20781.9835 m³
